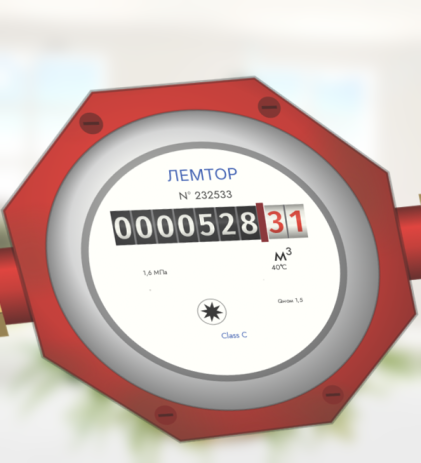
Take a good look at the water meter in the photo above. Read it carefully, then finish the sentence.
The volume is 528.31 m³
